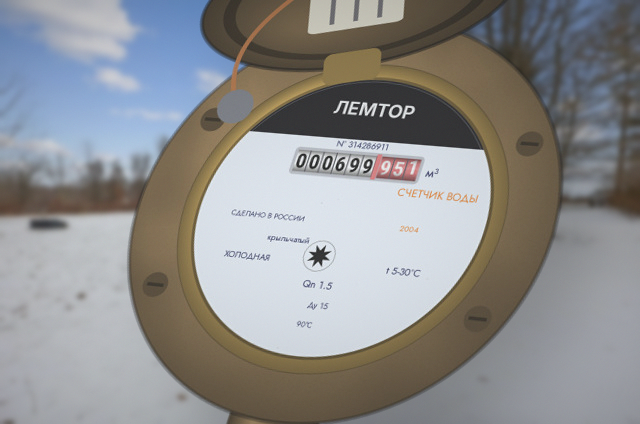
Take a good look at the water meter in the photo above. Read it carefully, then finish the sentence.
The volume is 699.951 m³
